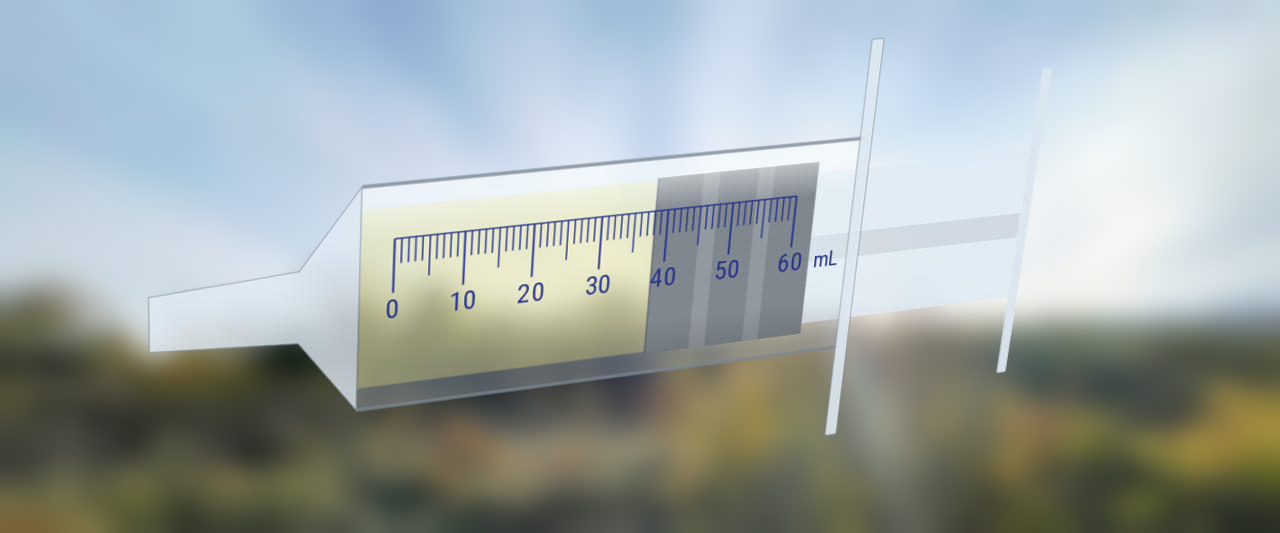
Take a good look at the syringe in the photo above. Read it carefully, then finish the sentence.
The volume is 38 mL
